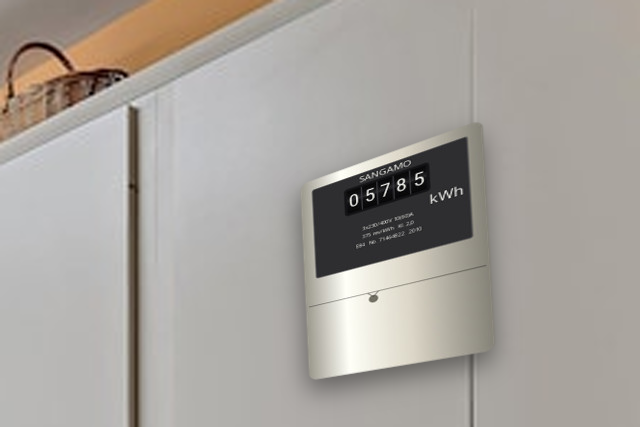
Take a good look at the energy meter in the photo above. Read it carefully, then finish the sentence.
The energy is 5785 kWh
